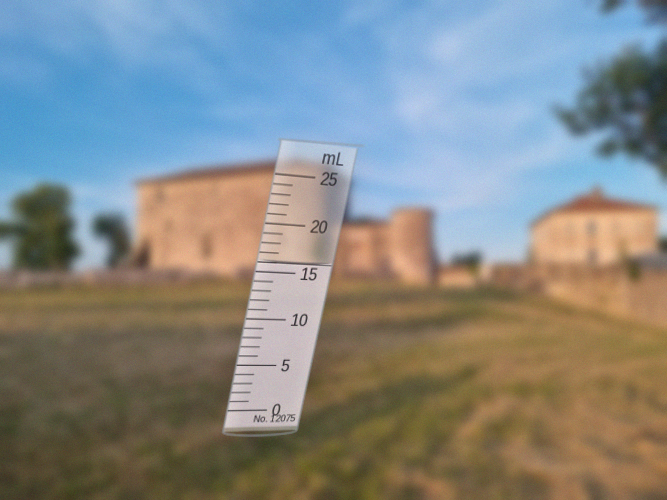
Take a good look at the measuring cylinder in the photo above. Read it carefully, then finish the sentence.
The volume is 16 mL
